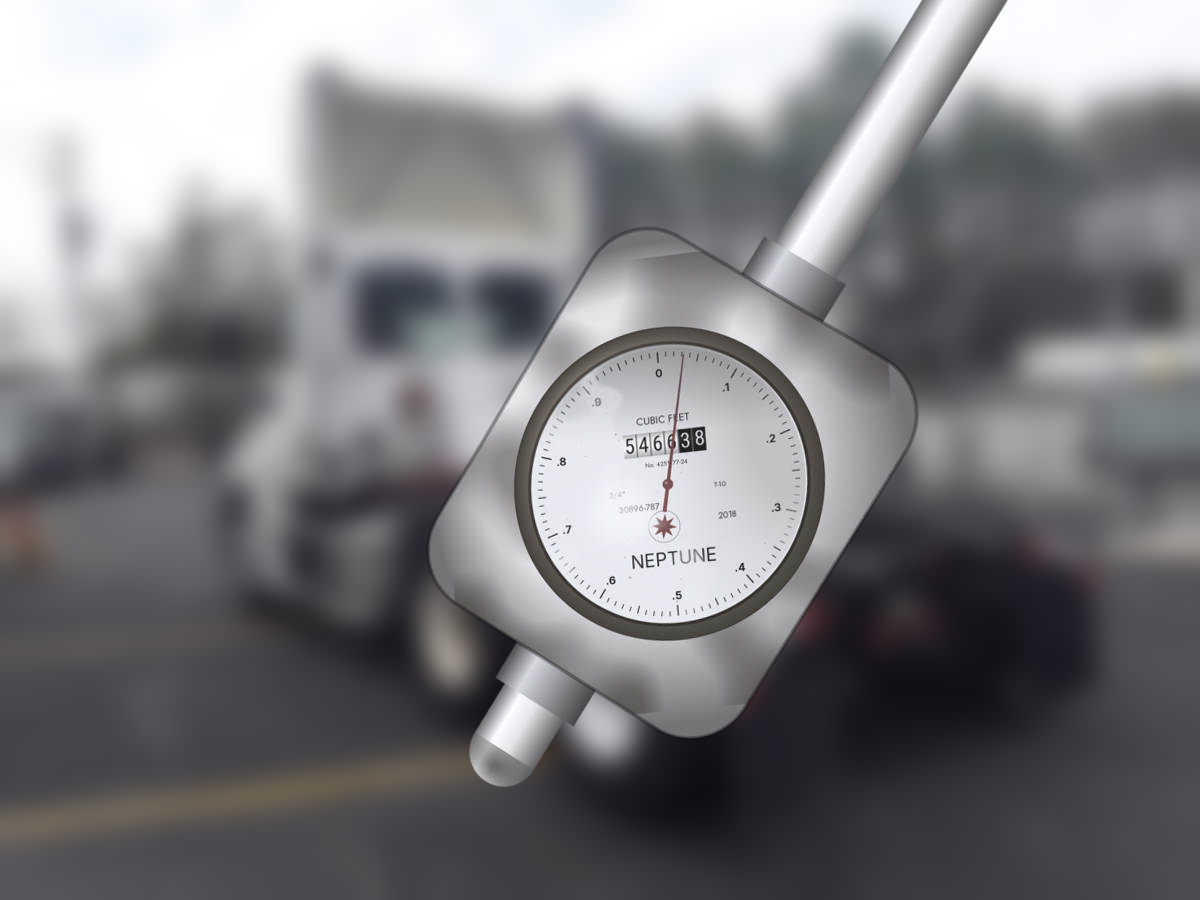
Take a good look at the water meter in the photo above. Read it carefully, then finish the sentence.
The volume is 546638.03 ft³
